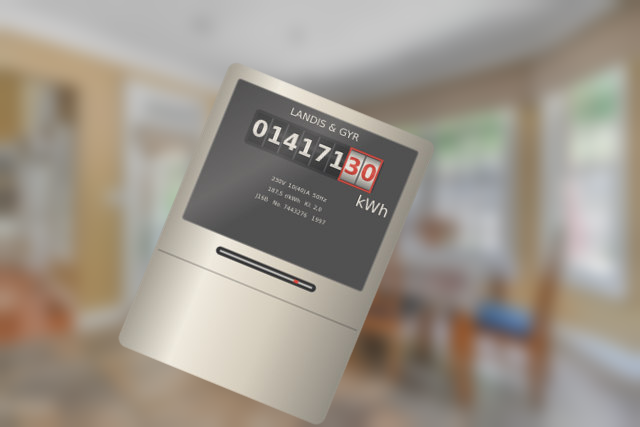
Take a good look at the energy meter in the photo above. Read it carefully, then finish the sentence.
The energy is 14171.30 kWh
